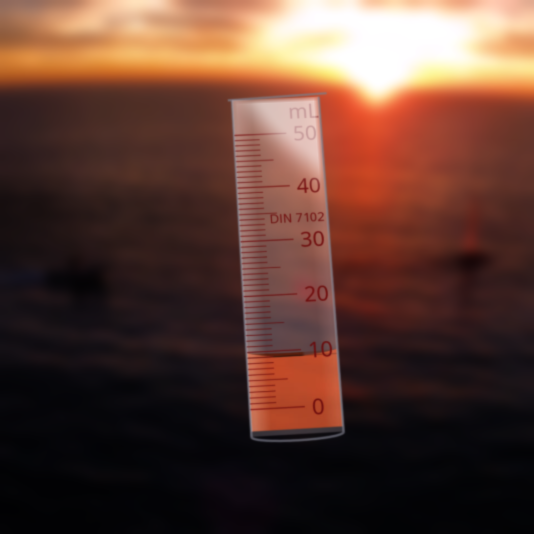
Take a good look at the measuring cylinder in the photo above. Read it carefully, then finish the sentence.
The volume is 9 mL
